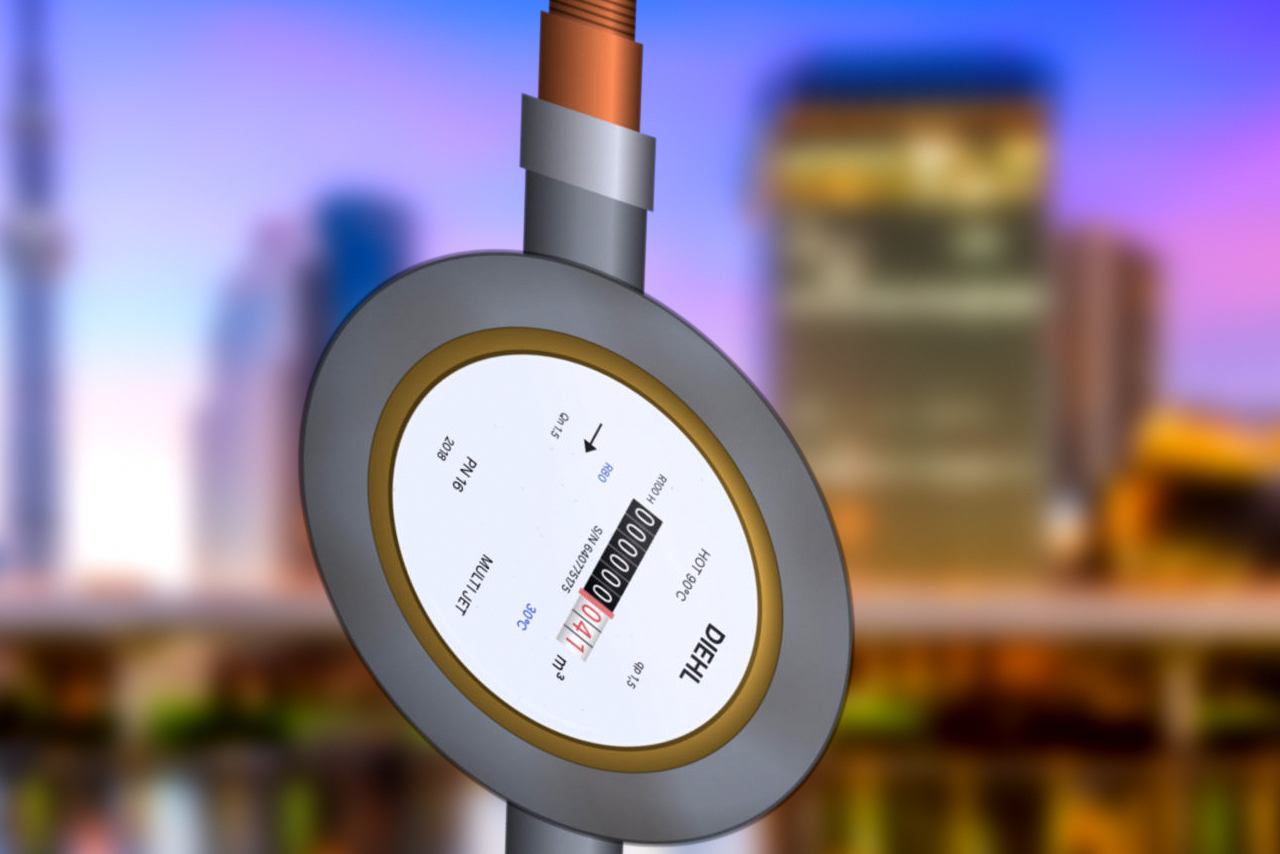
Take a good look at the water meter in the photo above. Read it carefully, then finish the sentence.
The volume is 0.041 m³
